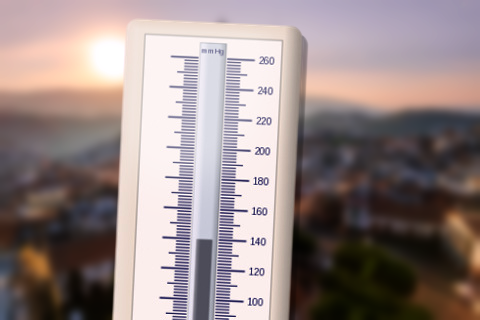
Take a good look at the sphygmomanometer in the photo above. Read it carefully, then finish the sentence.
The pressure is 140 mmHg
